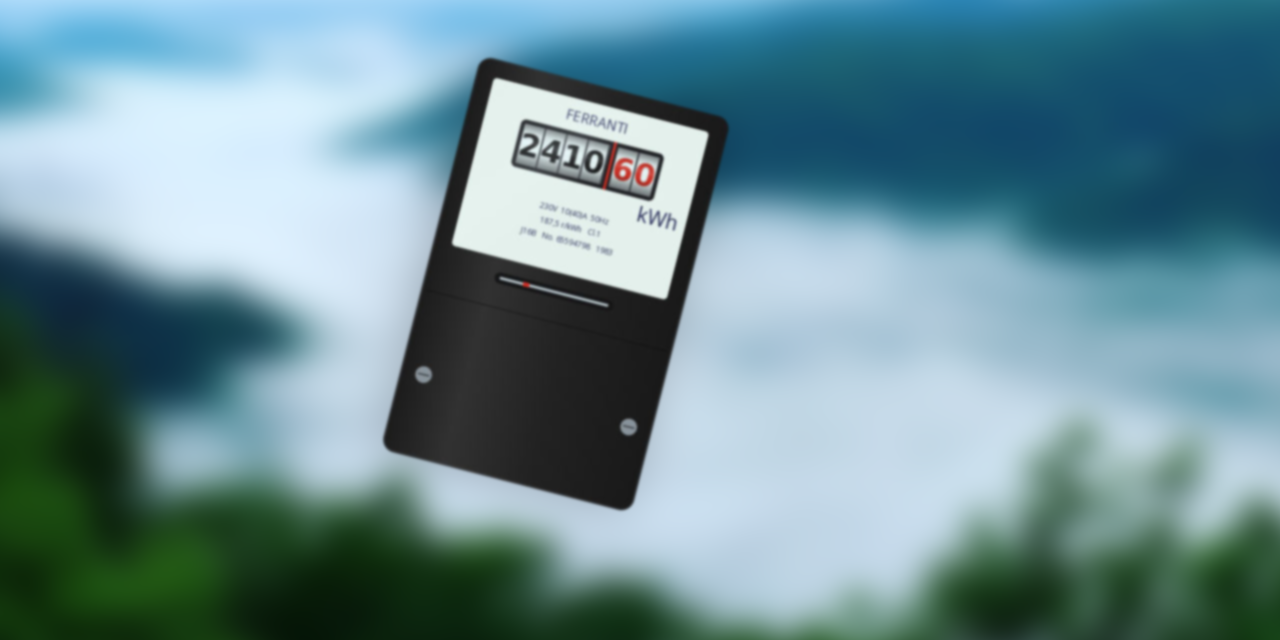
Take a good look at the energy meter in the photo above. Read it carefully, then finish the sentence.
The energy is 2410.60 kWh
